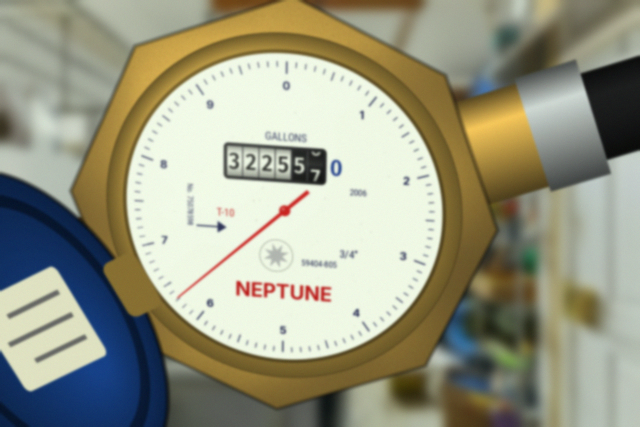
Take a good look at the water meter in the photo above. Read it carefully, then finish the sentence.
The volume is 3225566.3 gal
